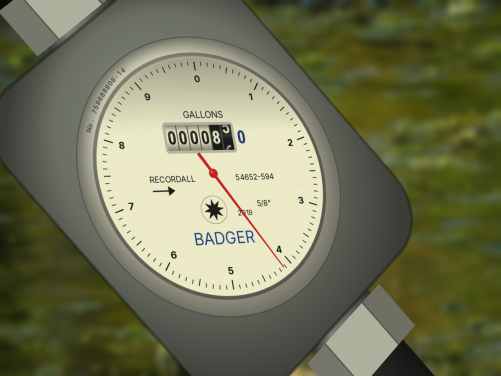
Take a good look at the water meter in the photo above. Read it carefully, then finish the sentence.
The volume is 854.1 gal
